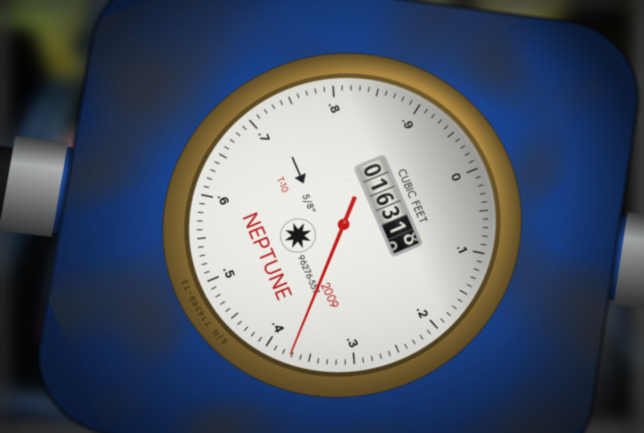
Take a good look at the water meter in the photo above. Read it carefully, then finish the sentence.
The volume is 16318.37 ft³
